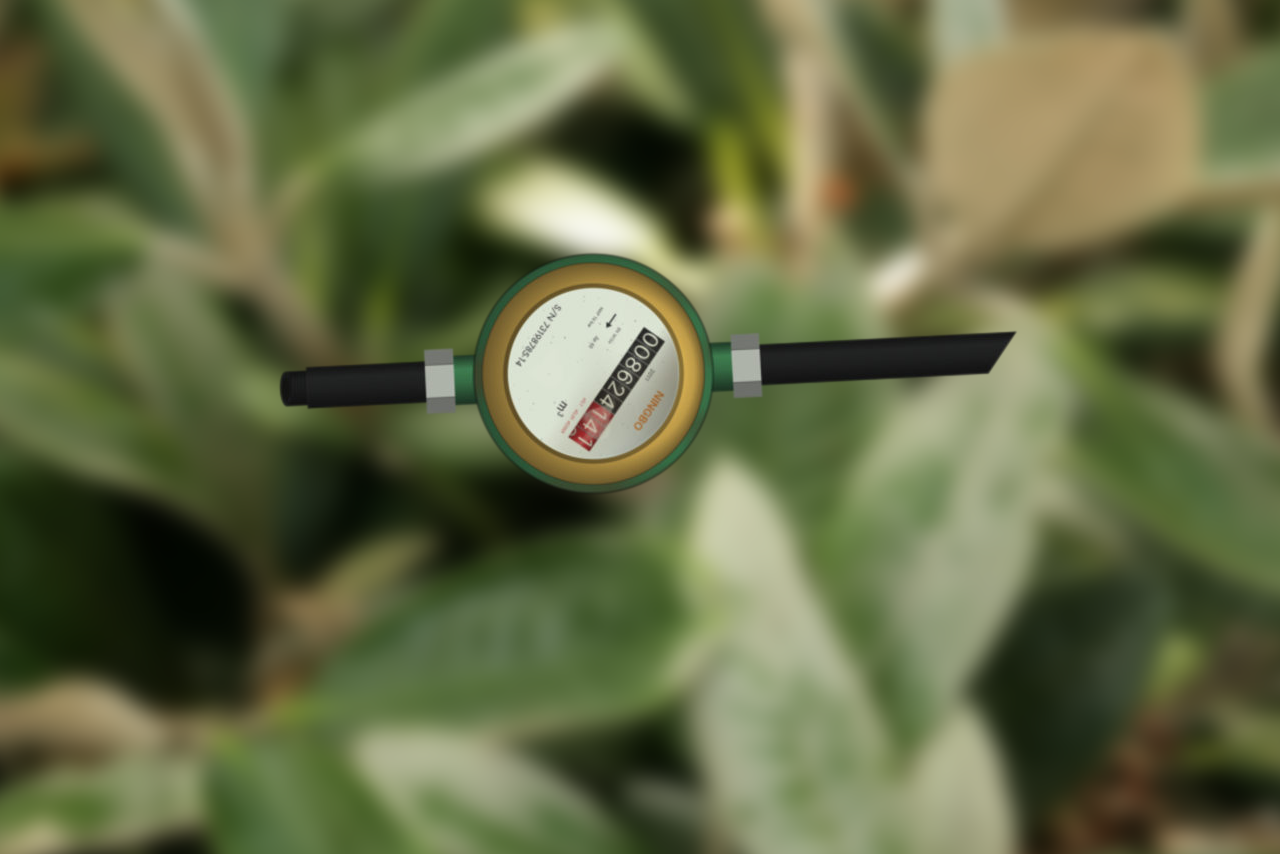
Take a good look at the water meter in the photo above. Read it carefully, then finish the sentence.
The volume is 8624.141 m³
